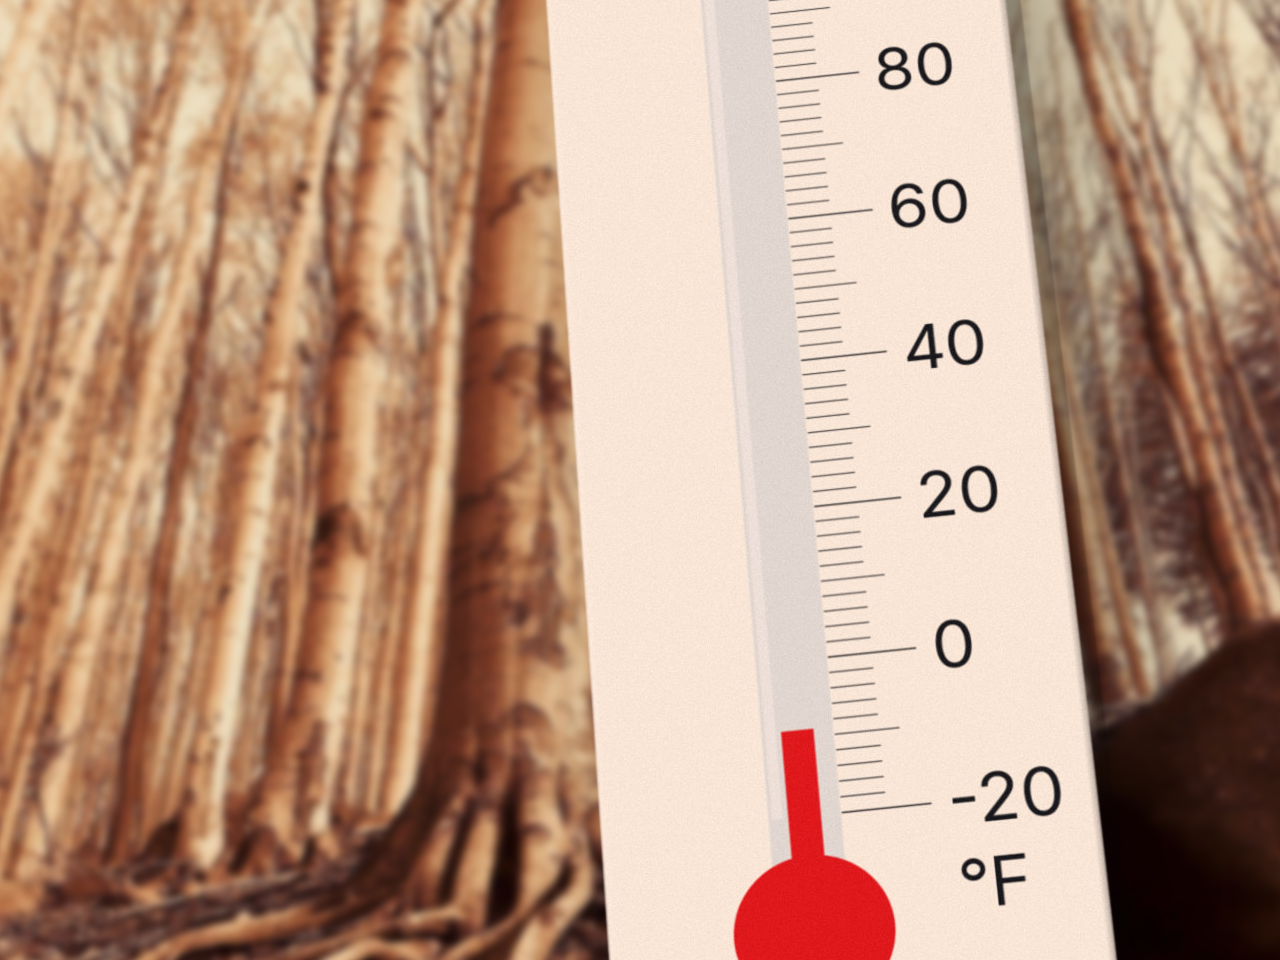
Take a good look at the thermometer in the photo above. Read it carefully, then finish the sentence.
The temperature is -9 °F
